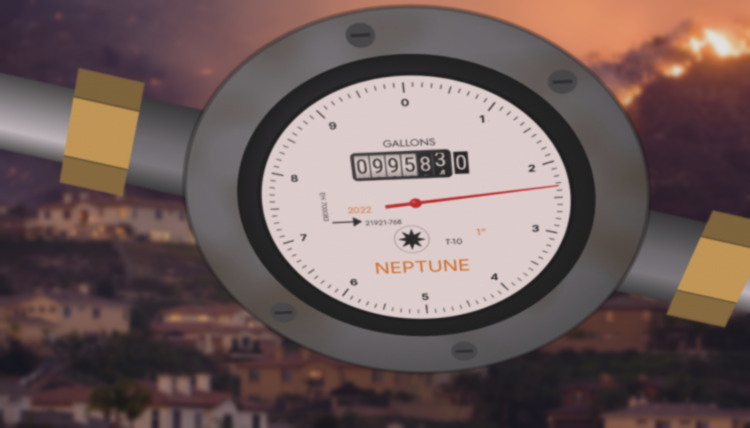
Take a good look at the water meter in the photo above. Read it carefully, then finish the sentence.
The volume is 995832.3 gal
